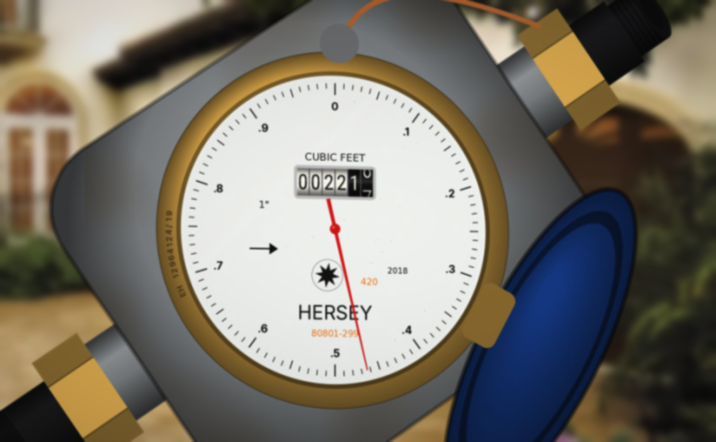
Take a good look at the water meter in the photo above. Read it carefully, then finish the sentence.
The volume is 2216.46 ft³
